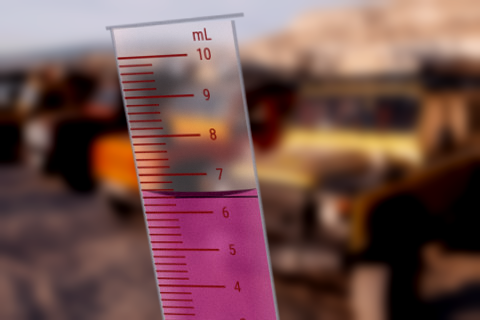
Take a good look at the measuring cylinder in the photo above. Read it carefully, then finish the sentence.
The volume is 6.4 mL
